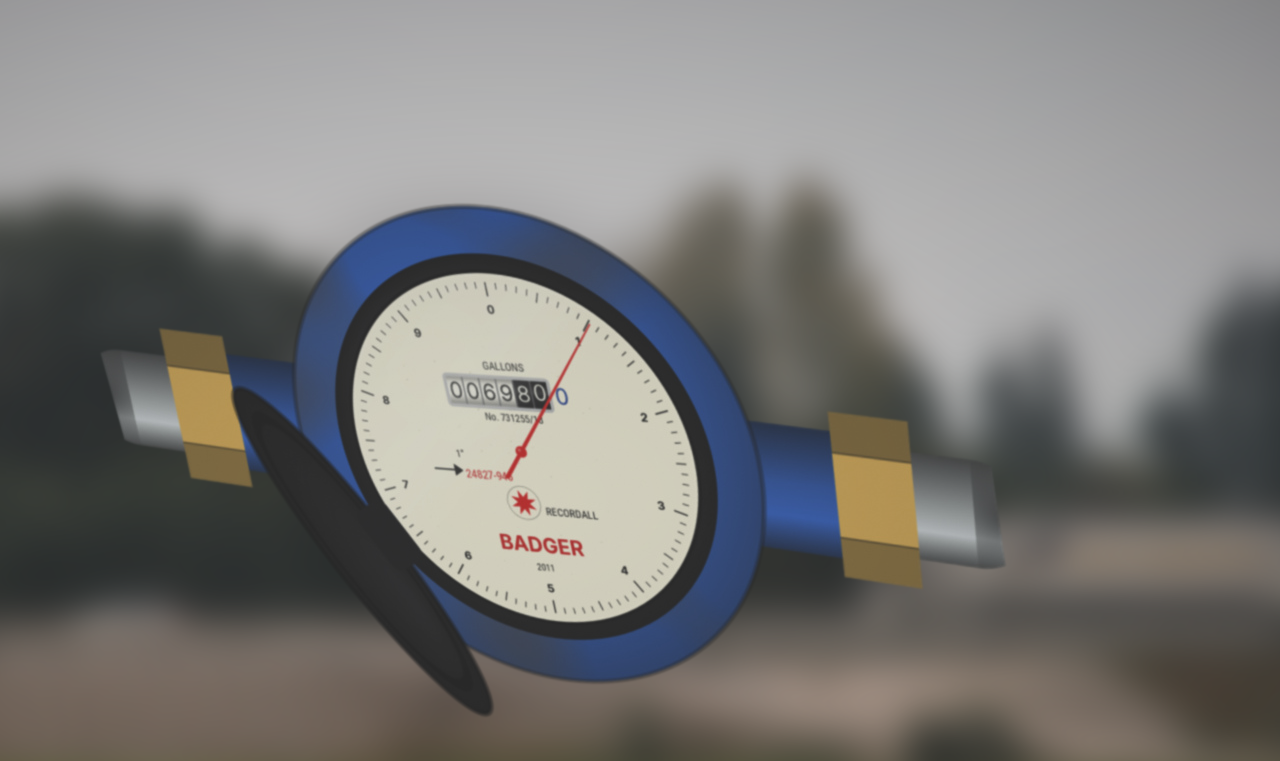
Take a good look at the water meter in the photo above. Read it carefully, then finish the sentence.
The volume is 69801.0 gal
